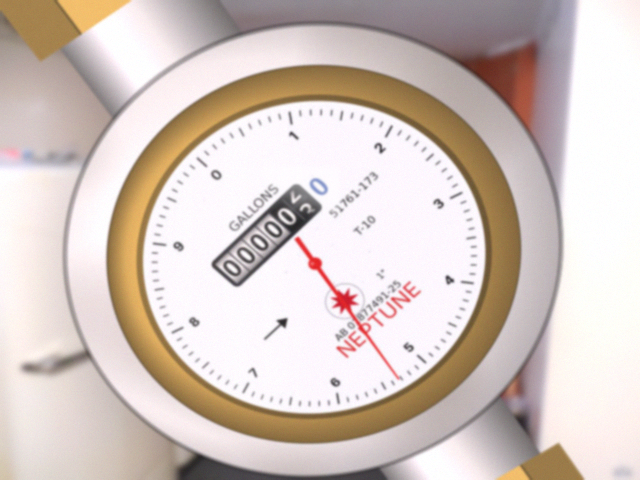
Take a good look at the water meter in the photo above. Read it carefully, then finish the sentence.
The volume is 25.3 gal
